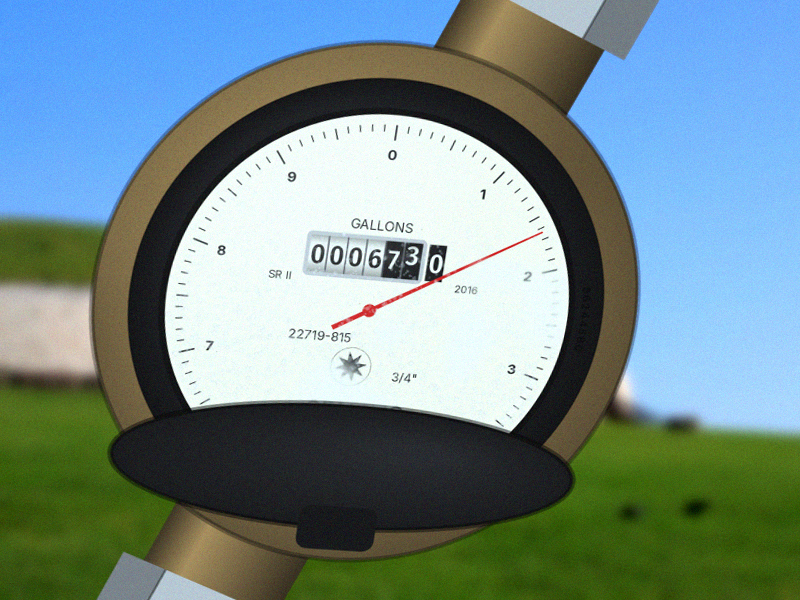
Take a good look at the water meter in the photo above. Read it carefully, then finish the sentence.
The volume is 6731.6 gal
